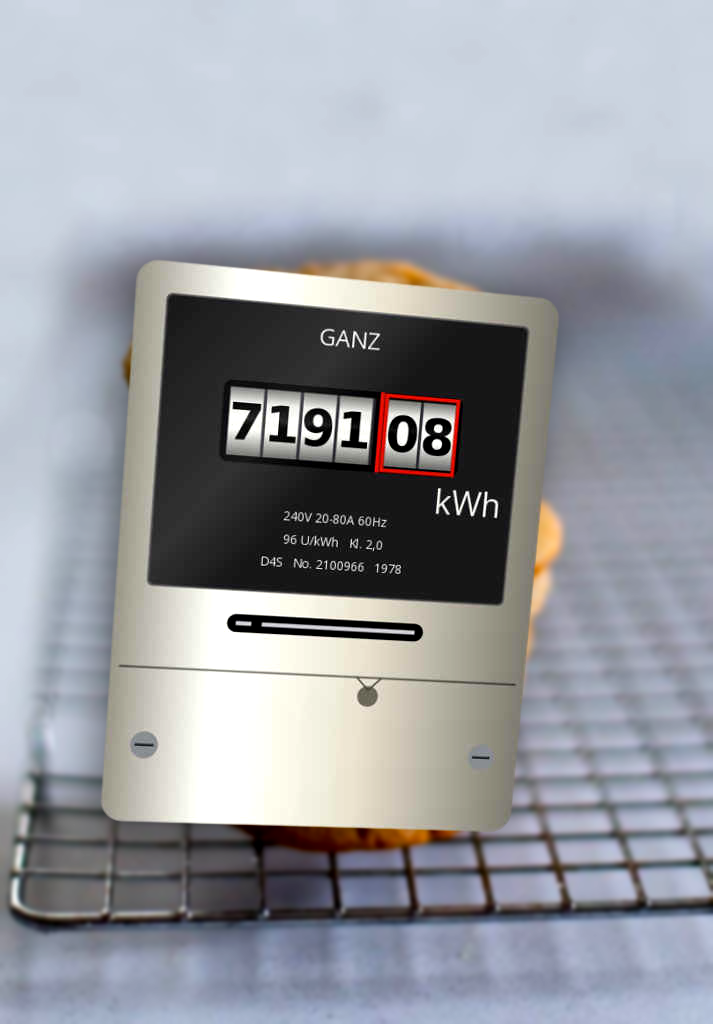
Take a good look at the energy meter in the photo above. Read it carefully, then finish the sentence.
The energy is 7191.08 kWh
